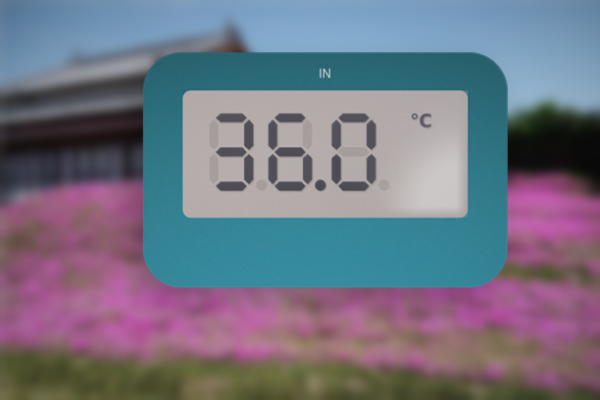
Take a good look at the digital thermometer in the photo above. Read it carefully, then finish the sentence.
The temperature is 36.0 °C
